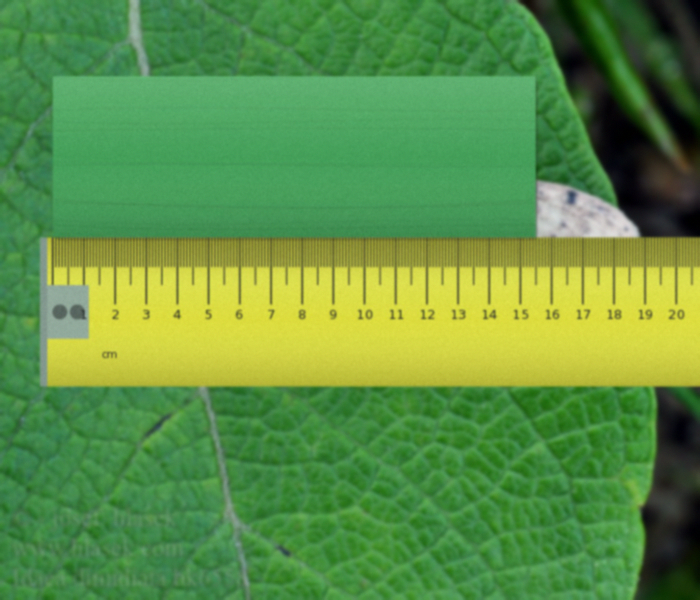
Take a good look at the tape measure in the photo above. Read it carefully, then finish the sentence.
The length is 15.5 cm
